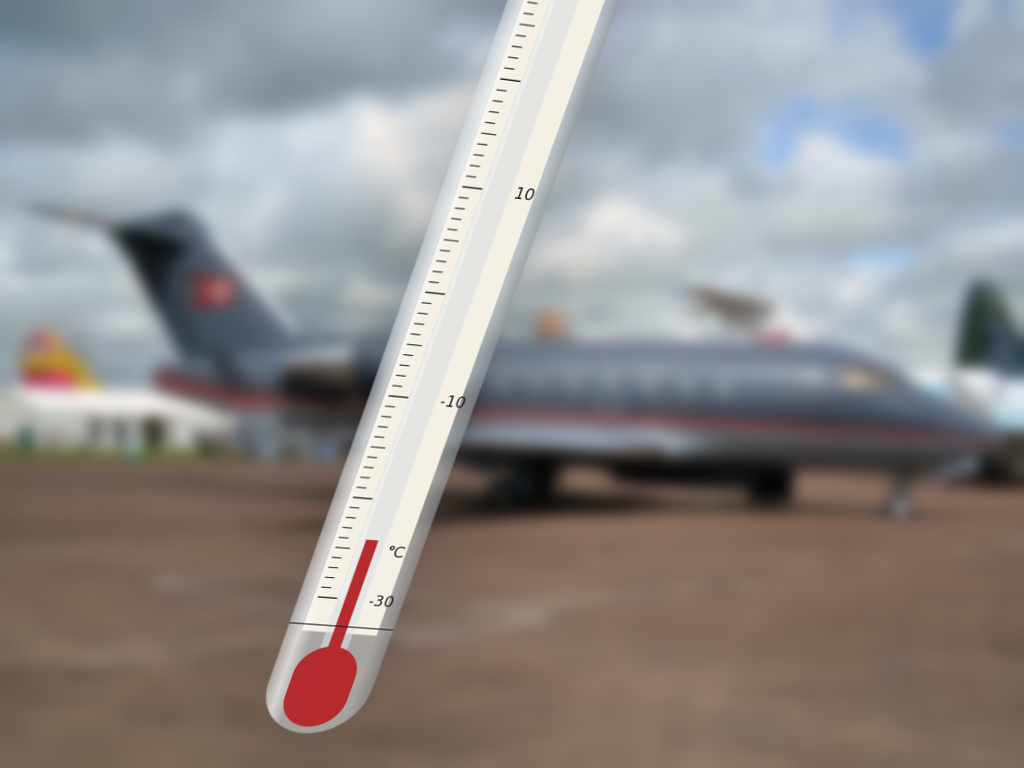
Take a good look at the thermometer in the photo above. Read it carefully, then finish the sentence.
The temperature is -24 °C
